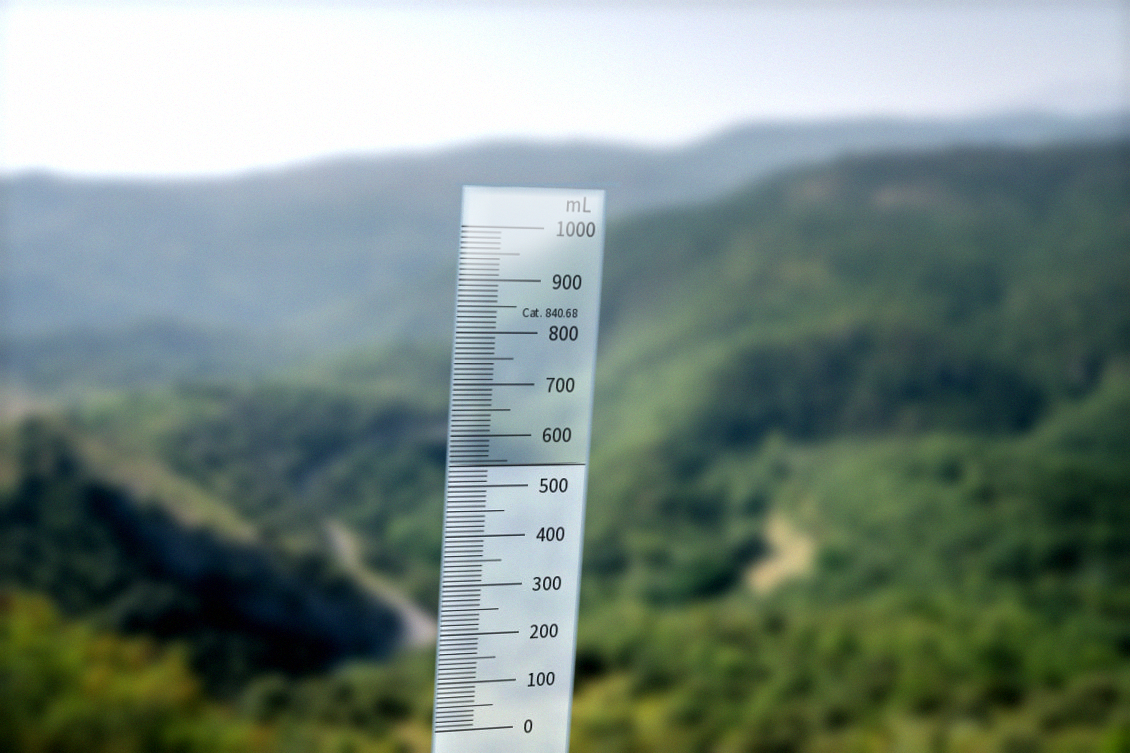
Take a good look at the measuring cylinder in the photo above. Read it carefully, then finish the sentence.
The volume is 540 mL
